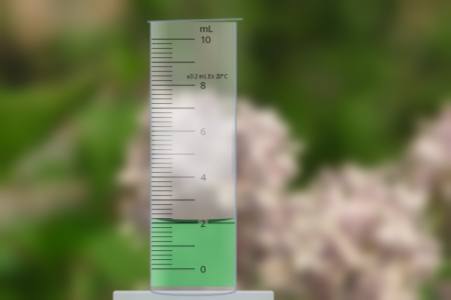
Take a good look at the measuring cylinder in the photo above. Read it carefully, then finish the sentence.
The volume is 2 mL
